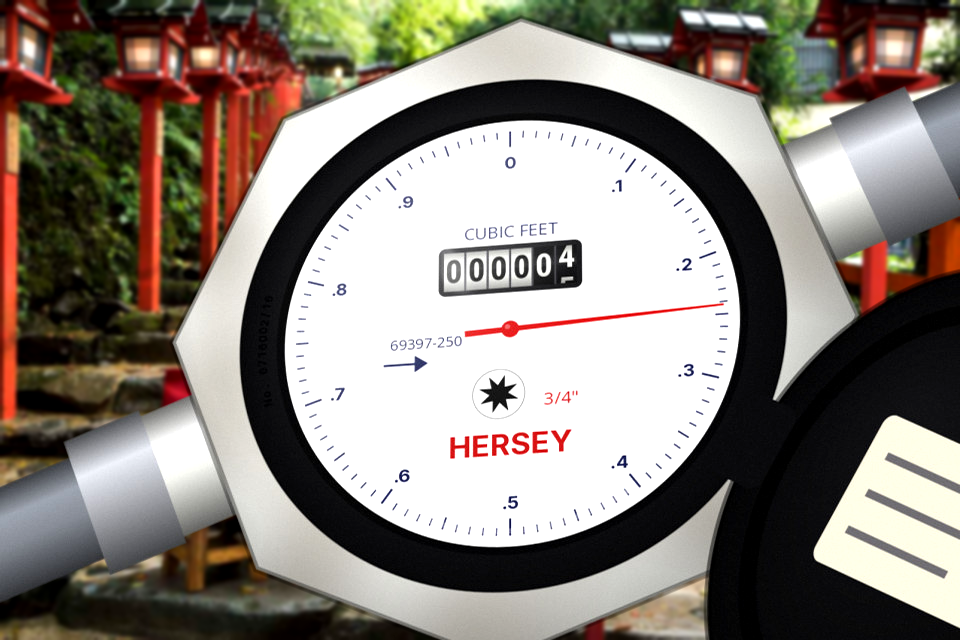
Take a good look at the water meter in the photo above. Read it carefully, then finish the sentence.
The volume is 4.24 ft³
